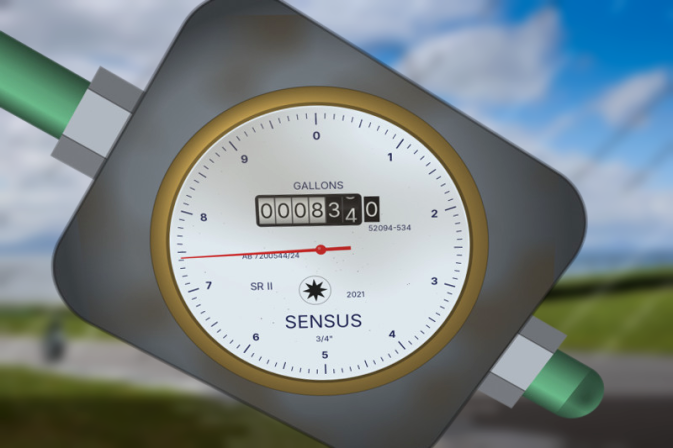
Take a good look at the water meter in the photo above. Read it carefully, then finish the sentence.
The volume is 8337.4 gal
